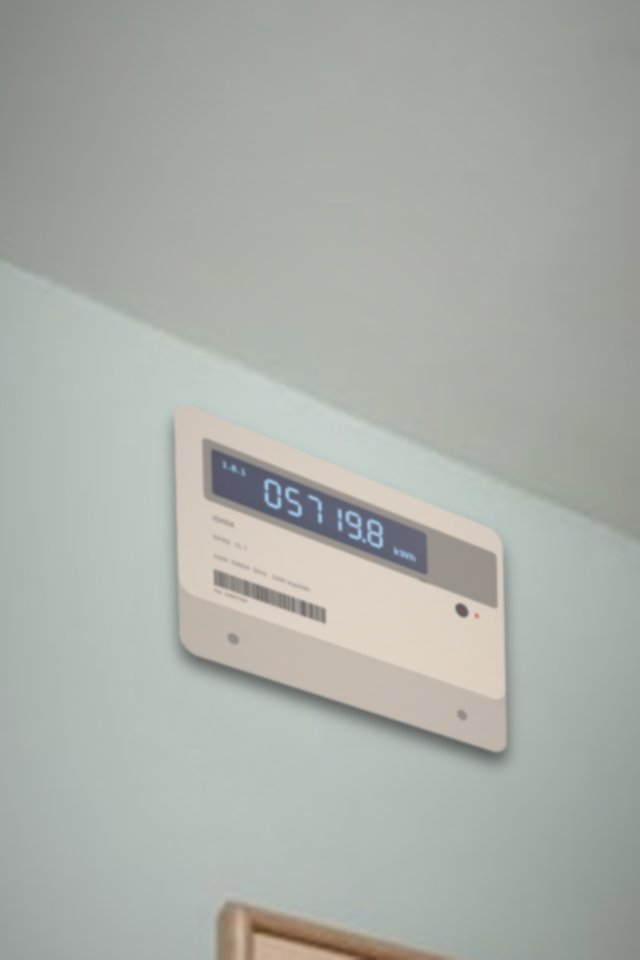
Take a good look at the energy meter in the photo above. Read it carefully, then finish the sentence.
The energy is 5719.8 kWh
